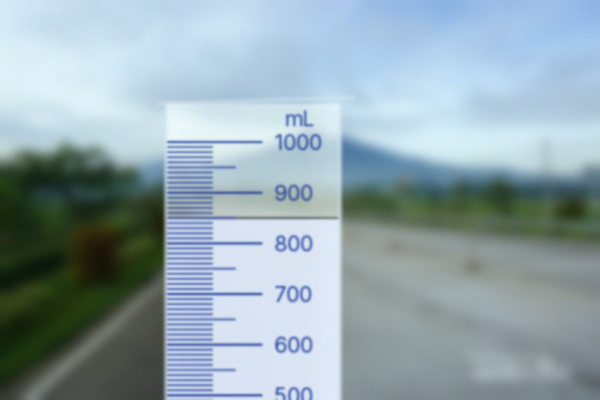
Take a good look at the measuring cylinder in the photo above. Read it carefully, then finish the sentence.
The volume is 850 mL
